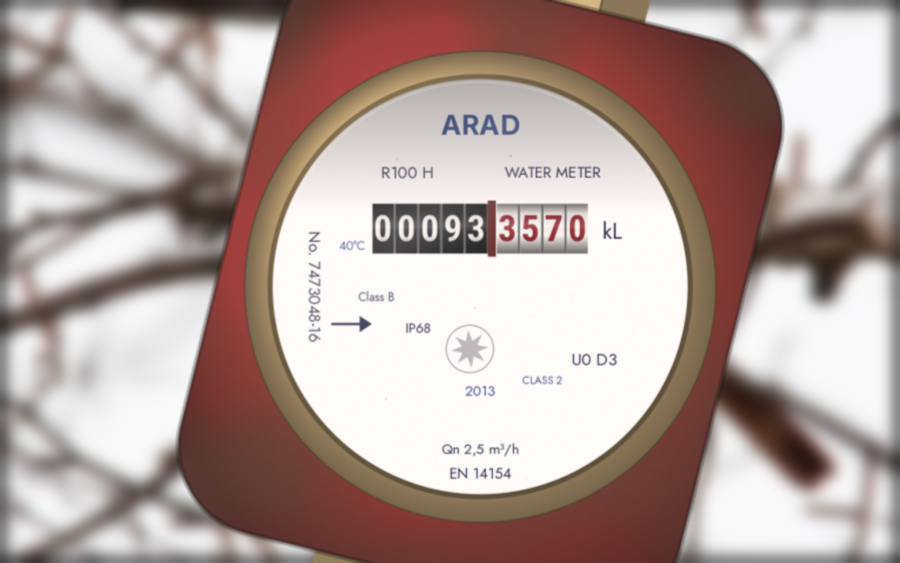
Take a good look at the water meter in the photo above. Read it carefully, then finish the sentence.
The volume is 93.3570 kL
